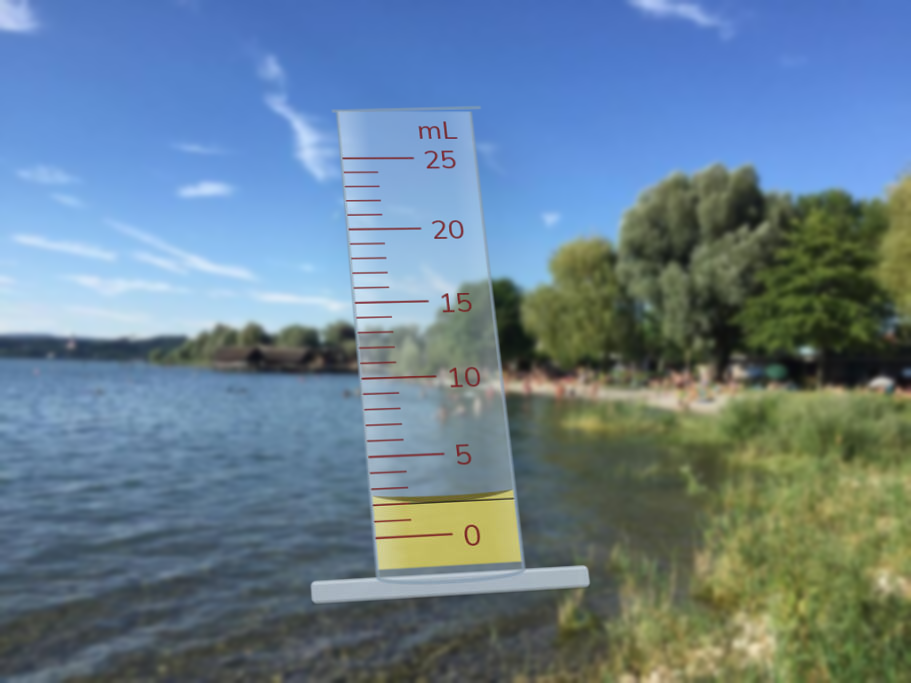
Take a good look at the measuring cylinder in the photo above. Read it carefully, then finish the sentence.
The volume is 2 mL
